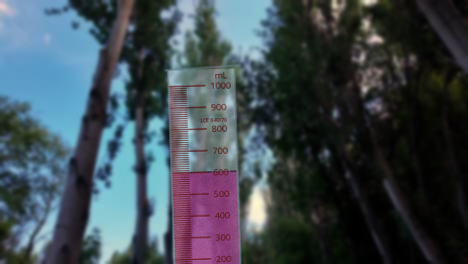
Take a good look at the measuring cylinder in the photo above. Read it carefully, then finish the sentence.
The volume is 600 mL
